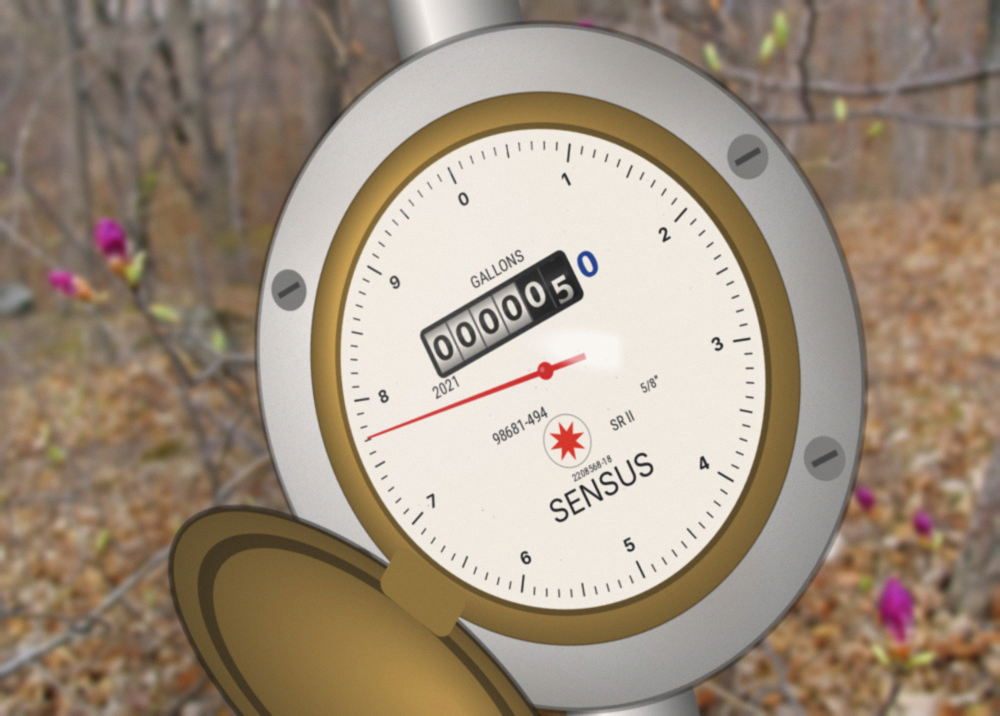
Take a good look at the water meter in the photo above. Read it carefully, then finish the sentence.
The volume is 47.7 gal
